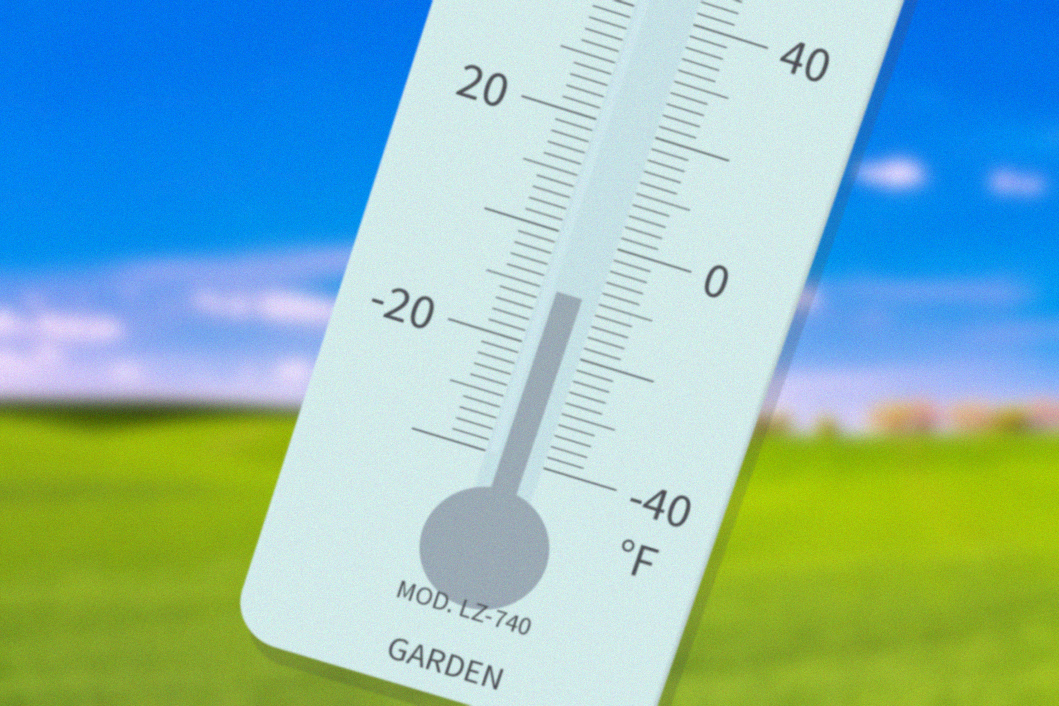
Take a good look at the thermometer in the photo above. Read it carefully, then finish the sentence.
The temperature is -10 °F
